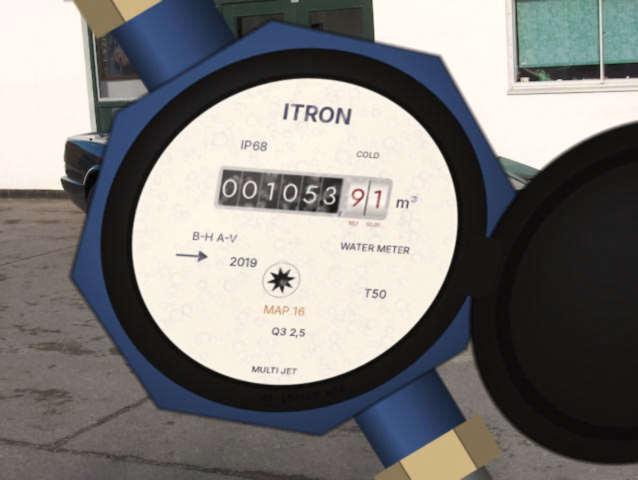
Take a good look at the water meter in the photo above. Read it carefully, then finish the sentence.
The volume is 1053.91 m³
